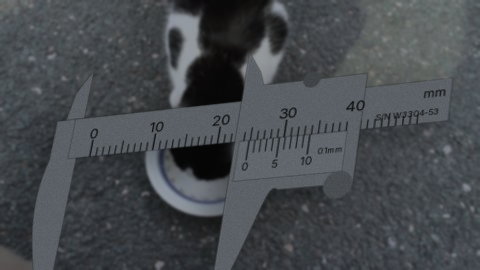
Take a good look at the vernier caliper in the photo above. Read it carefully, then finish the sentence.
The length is 24.8 mm
